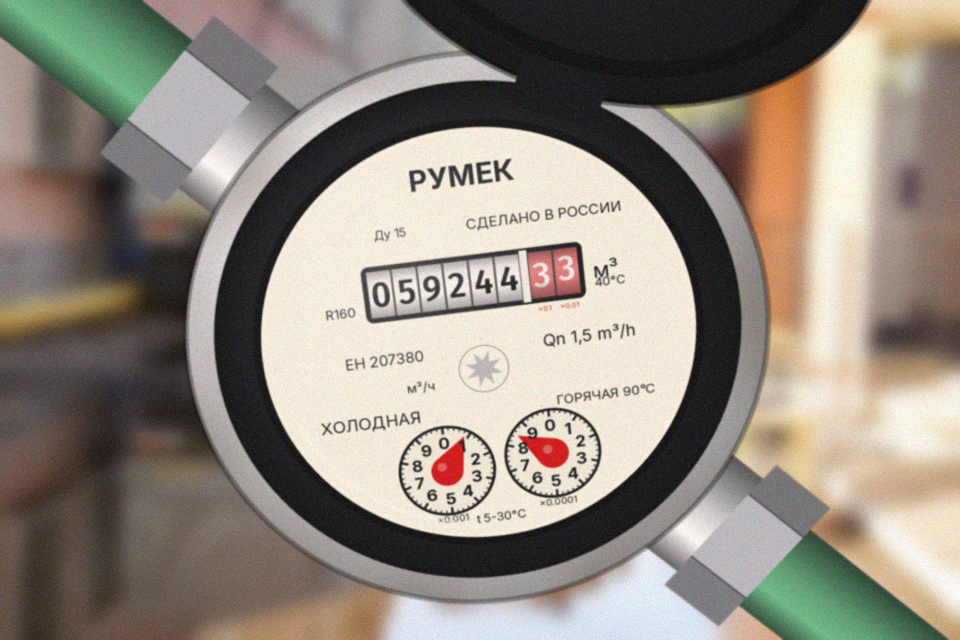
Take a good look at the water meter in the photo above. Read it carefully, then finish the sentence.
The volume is 59244.3308 m³
